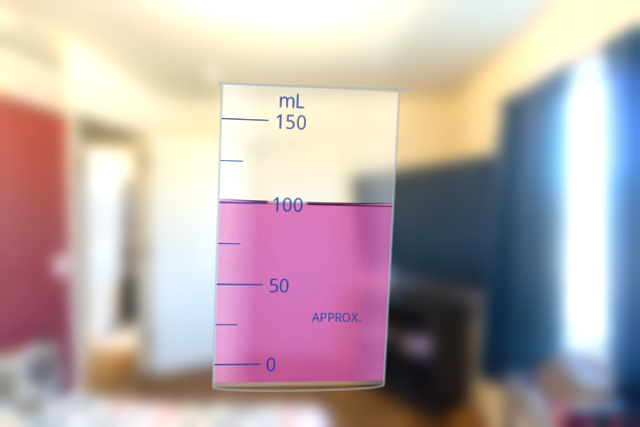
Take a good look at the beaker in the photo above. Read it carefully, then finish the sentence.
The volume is 100 mL
